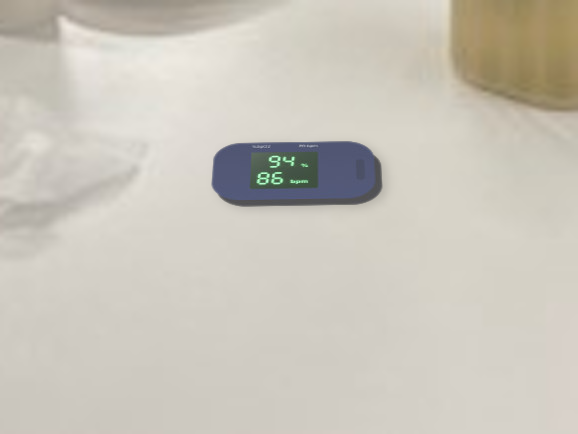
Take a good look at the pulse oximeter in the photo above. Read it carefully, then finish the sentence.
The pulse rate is 86 bpm
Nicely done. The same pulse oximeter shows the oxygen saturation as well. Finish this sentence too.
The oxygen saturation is 94 %
